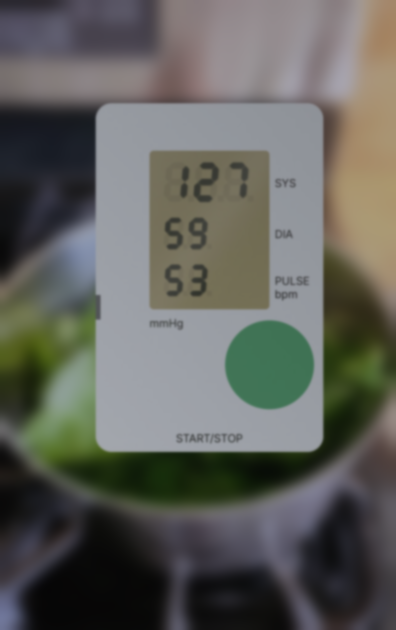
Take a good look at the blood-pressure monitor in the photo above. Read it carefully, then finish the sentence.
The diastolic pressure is 59 mmHg
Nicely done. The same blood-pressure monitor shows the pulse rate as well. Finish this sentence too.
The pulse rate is 53 bpm
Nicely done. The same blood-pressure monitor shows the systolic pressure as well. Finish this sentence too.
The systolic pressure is 127 mmHg
